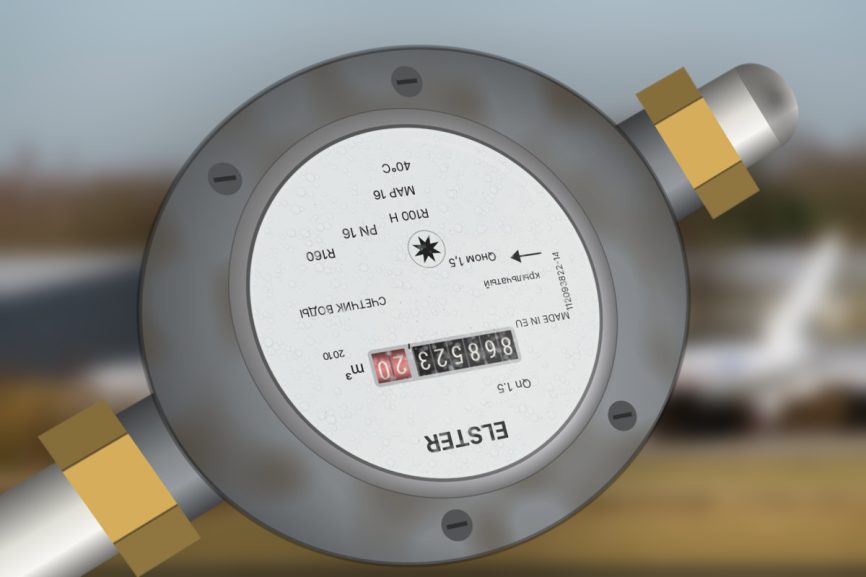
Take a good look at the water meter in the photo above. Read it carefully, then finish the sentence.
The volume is 868523.20 m³
